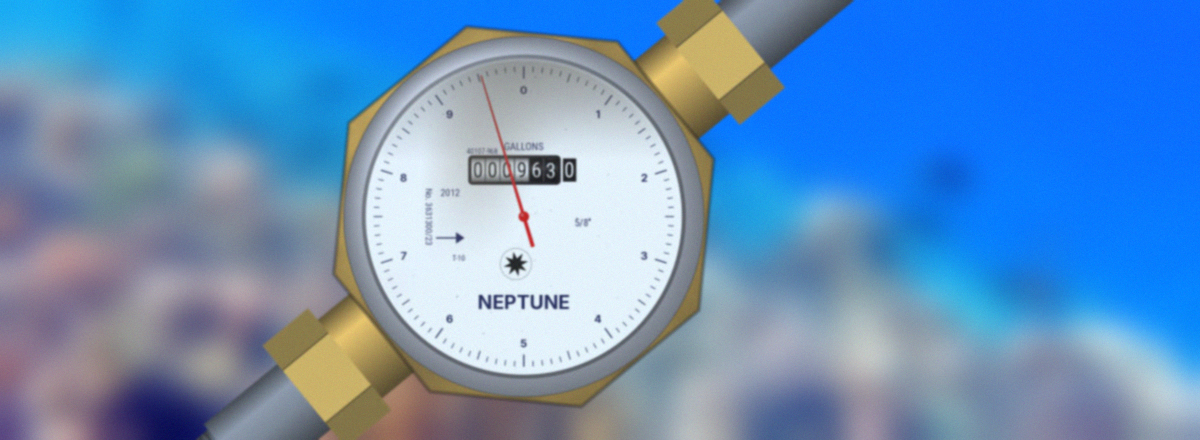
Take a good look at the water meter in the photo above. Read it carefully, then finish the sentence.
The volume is 9629.5 gal
